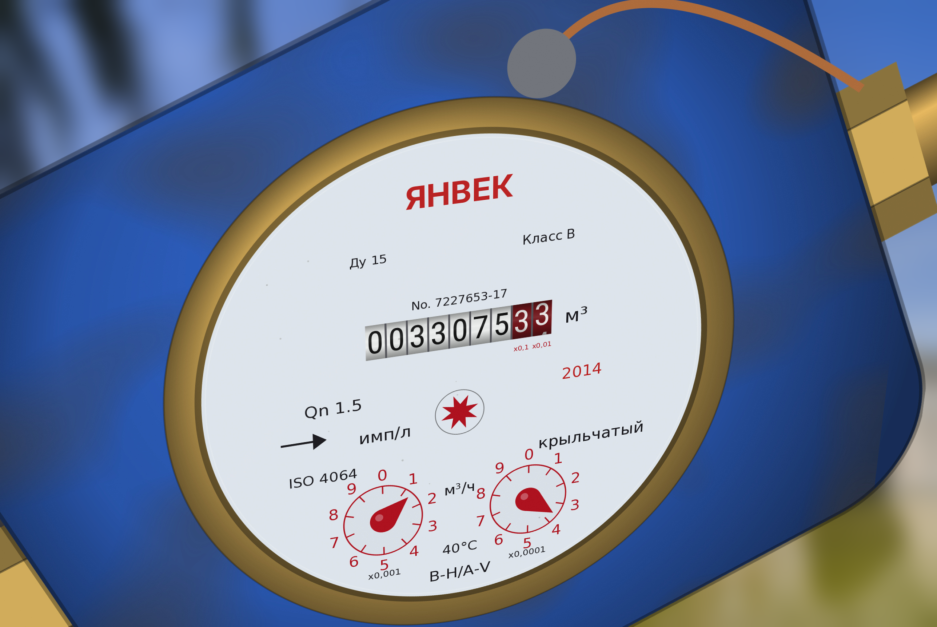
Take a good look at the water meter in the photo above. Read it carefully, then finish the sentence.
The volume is 33075.3313 m³
